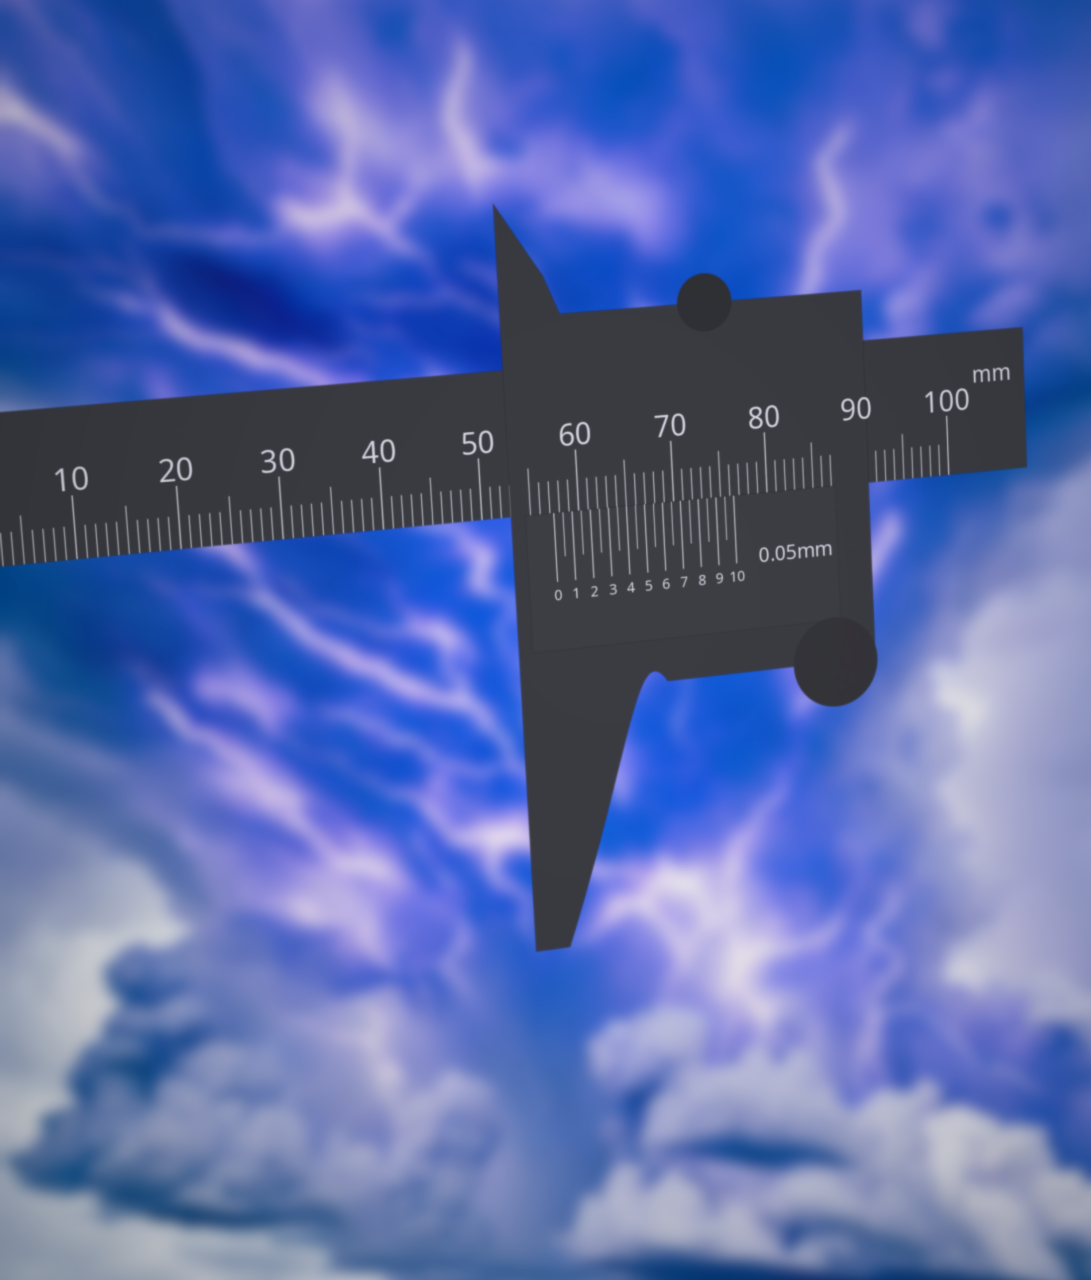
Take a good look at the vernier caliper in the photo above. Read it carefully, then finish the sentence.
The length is 57.4 mm
